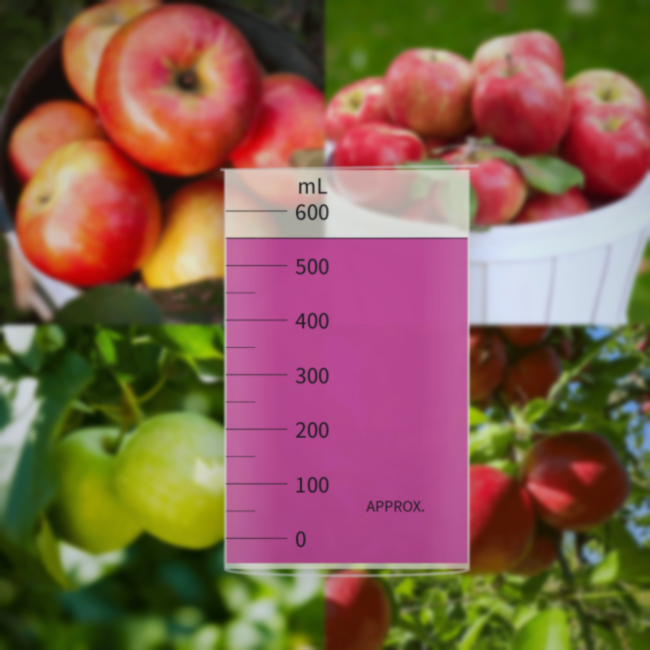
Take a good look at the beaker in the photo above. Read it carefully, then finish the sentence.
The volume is 550 mL
